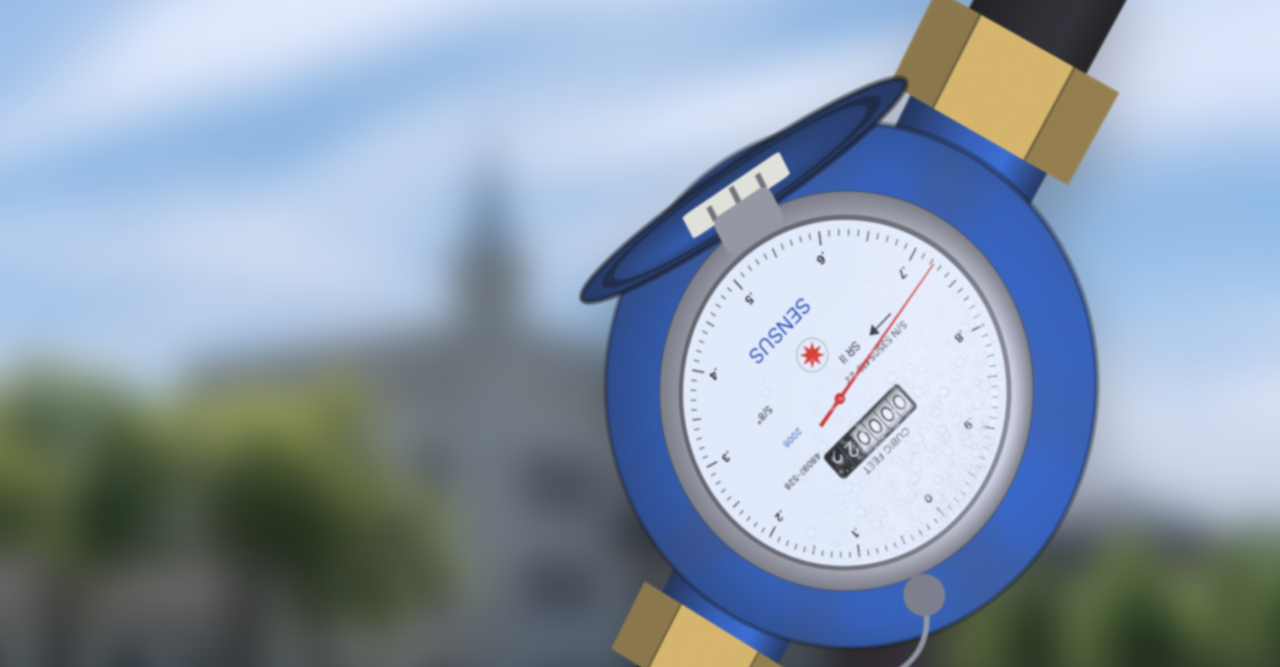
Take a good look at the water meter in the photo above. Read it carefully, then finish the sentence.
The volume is 21.72 ft³
